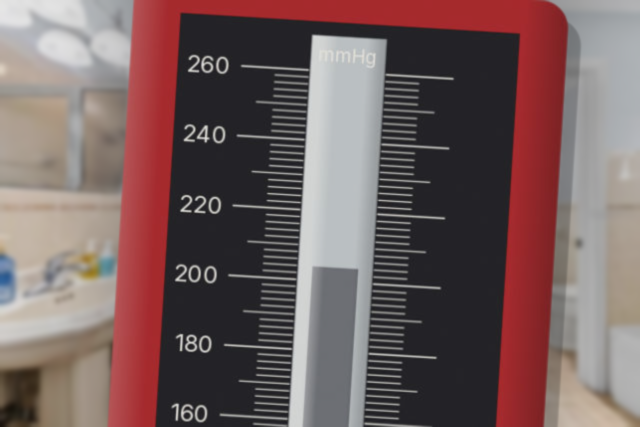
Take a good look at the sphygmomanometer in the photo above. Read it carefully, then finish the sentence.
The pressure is 204 mmHg
